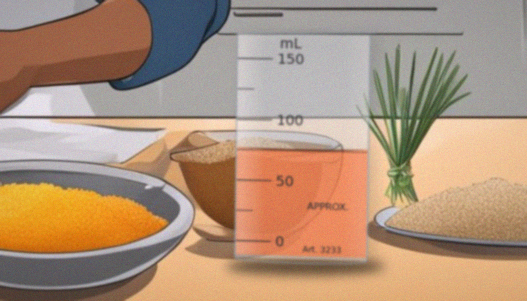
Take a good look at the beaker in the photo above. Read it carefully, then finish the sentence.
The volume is 75 mL
